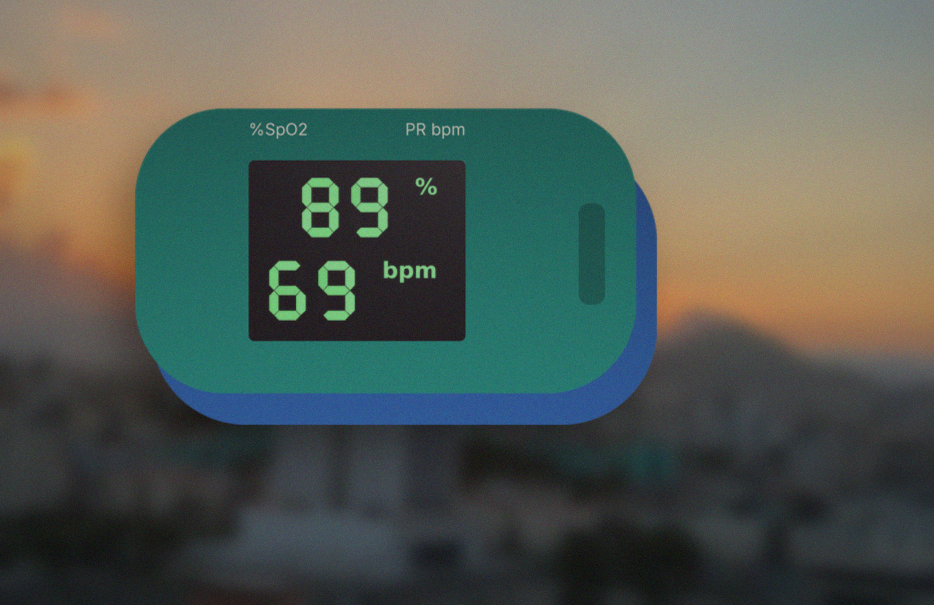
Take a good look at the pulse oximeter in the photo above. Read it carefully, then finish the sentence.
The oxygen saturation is 89 %
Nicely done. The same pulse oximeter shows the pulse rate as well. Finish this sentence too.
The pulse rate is 69 bpm
